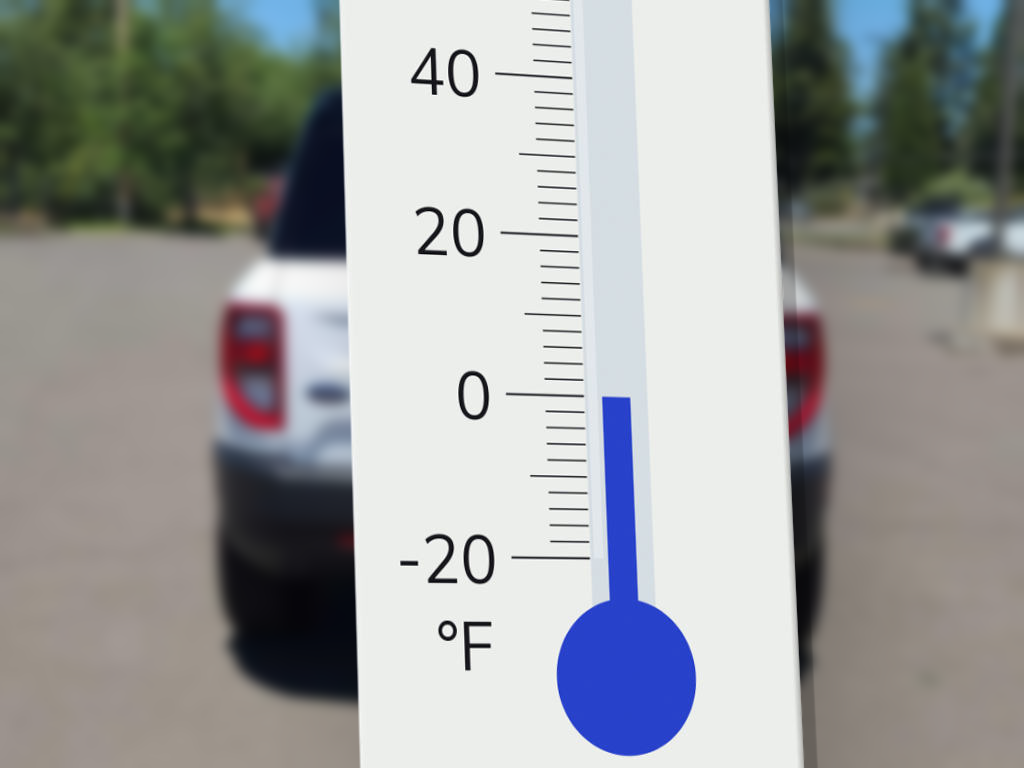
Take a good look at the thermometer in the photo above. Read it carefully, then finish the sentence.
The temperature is 0 °F
